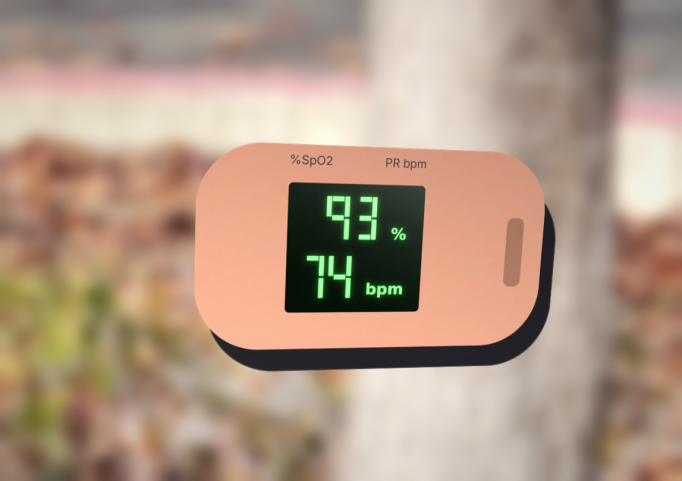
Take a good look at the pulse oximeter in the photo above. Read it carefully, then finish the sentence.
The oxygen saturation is 93 %
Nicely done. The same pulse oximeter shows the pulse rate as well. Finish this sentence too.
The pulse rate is 74 bpm
